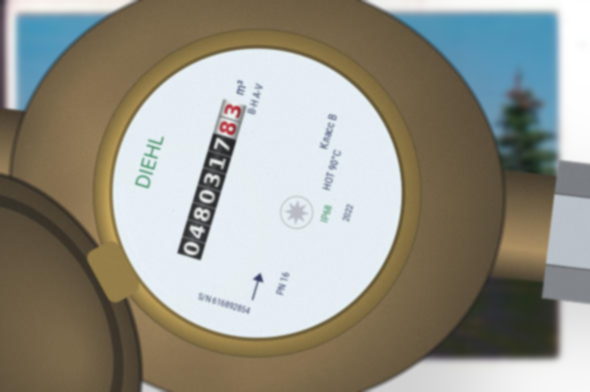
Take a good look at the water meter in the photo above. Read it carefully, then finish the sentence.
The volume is 480317.83 m³
